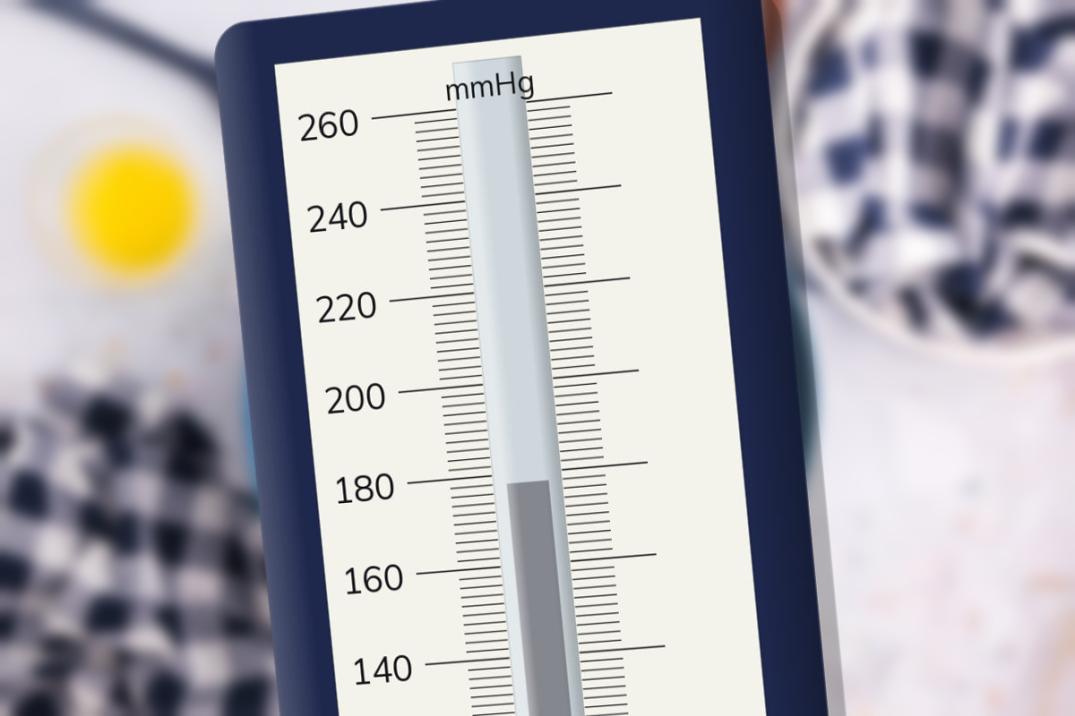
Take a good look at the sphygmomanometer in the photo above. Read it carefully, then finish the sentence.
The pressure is 178 mmHg
